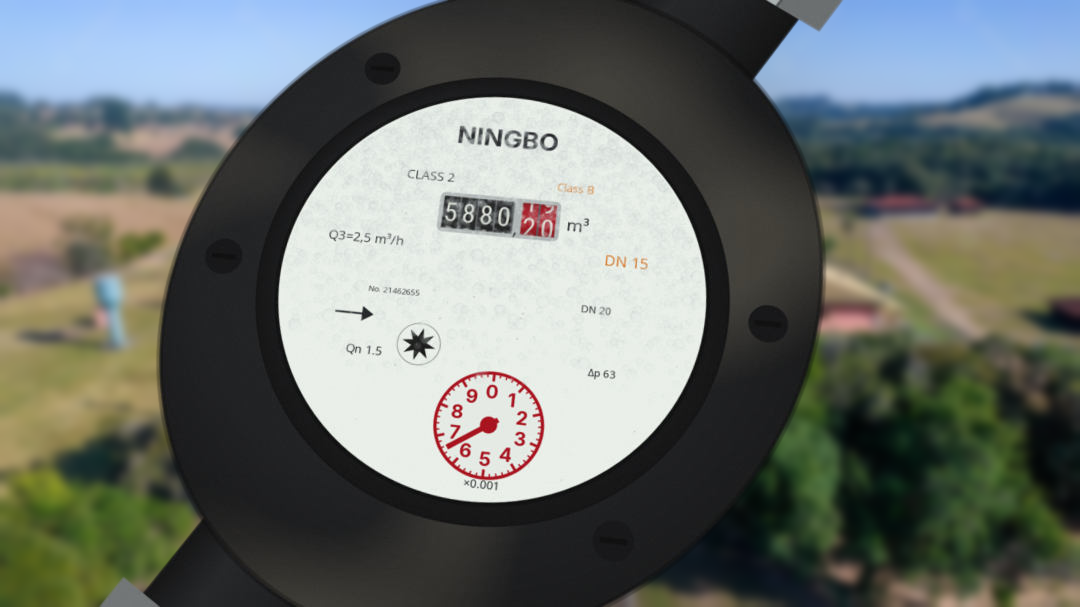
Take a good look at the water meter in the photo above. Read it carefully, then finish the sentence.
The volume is 5880.196 m³
